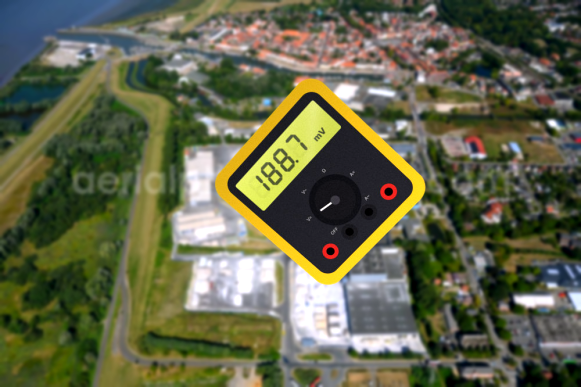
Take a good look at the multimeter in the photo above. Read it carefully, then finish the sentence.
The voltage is 188.7 mV
